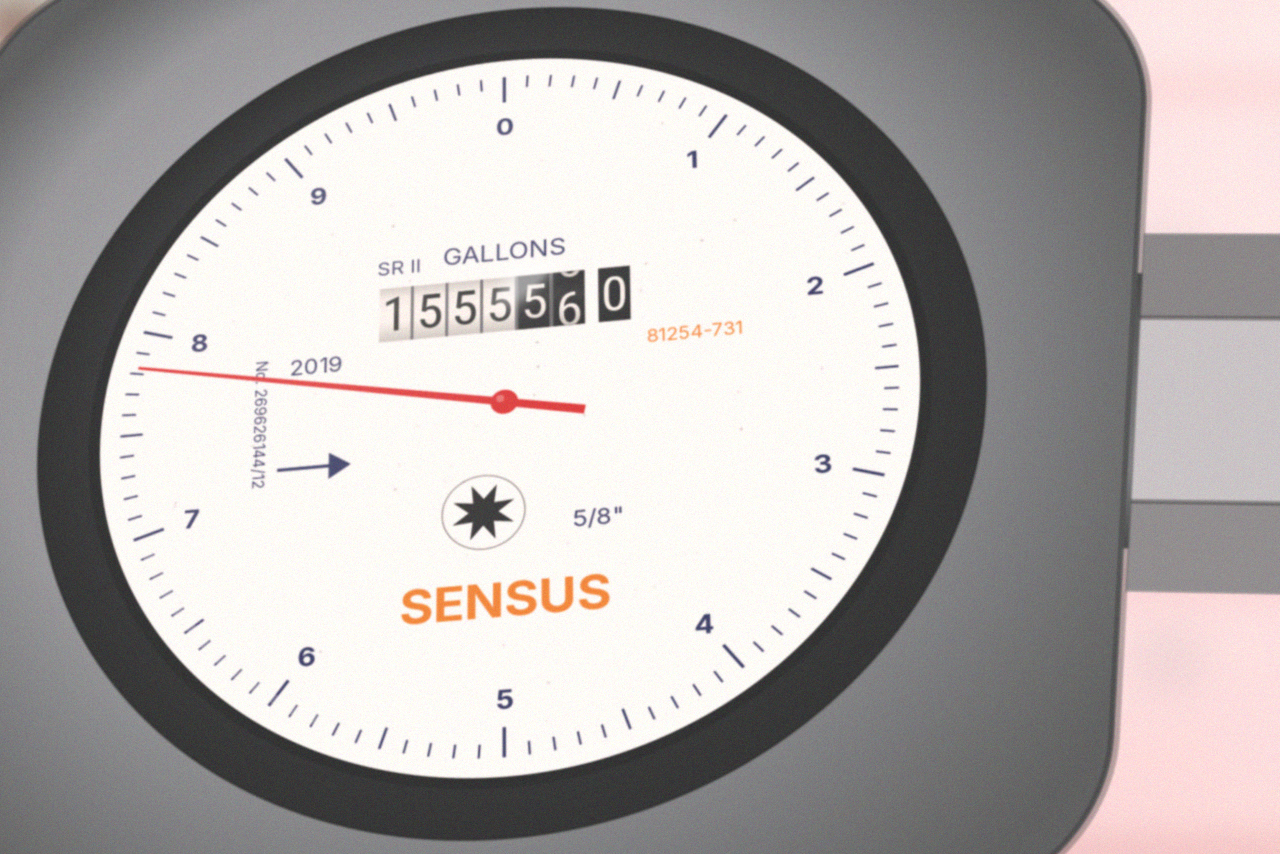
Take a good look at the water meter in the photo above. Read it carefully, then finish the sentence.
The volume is 1555557.8 gal
